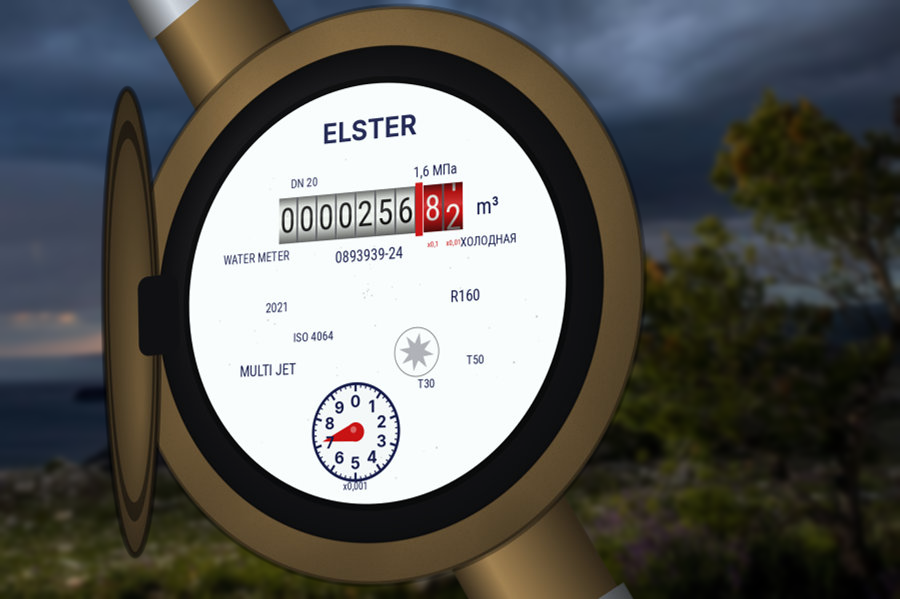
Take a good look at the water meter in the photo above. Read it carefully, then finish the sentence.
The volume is 256.817 m³
